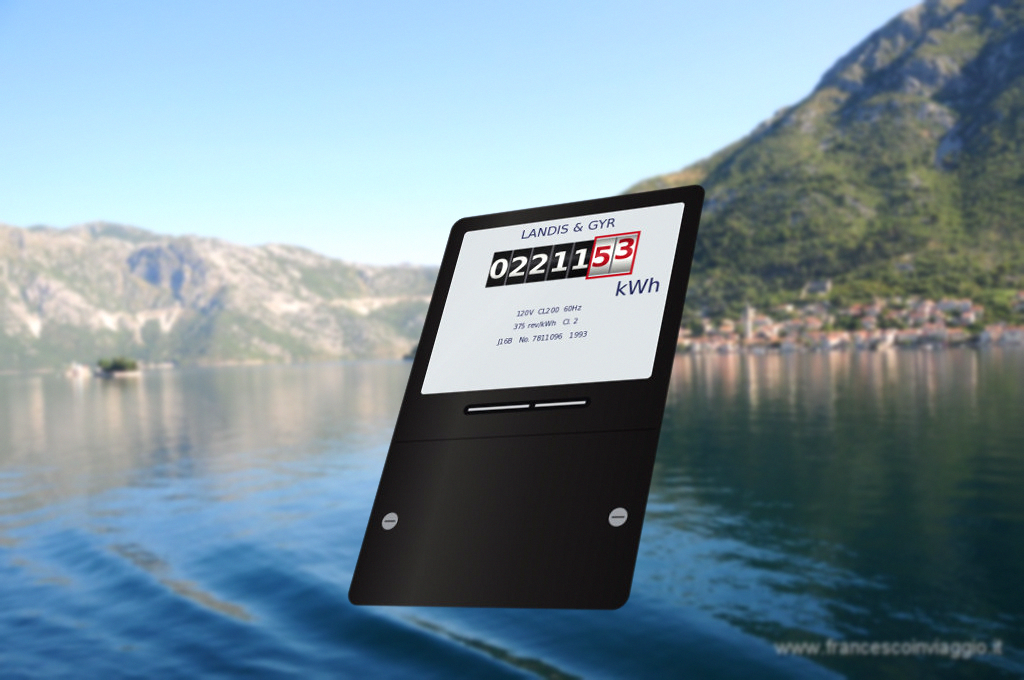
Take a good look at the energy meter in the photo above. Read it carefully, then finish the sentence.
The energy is 2211.53 kWh
